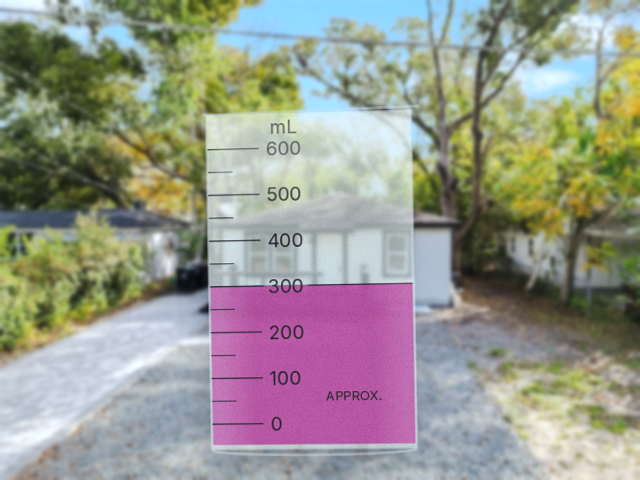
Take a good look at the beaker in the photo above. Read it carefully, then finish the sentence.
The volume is 300 mL
